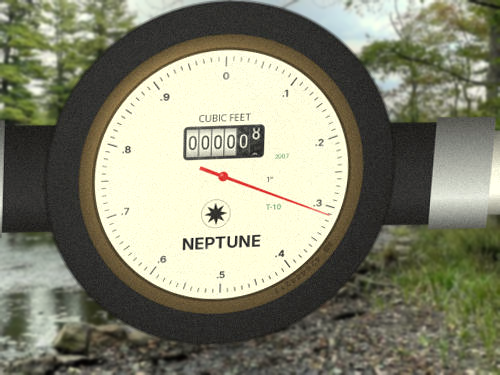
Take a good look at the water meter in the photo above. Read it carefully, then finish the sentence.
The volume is 8.31 ft³
